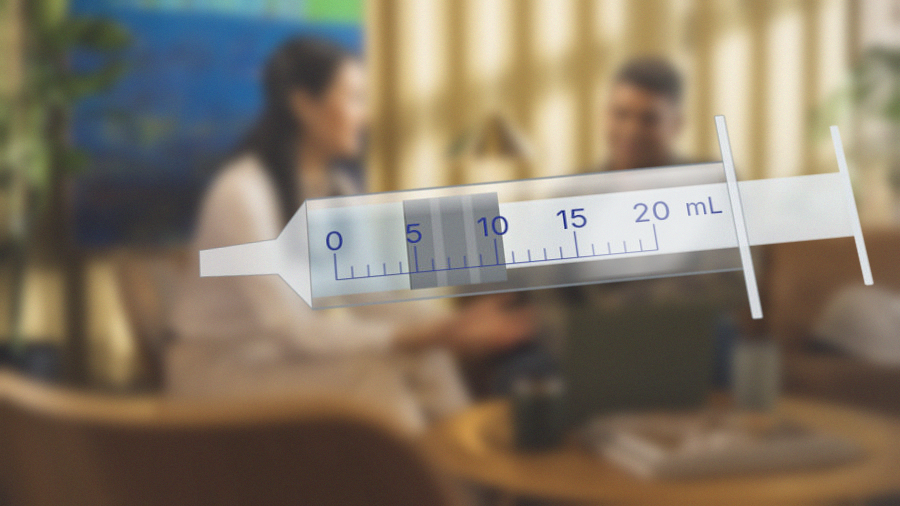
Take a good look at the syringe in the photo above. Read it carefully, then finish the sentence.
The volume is 4.5 mL
